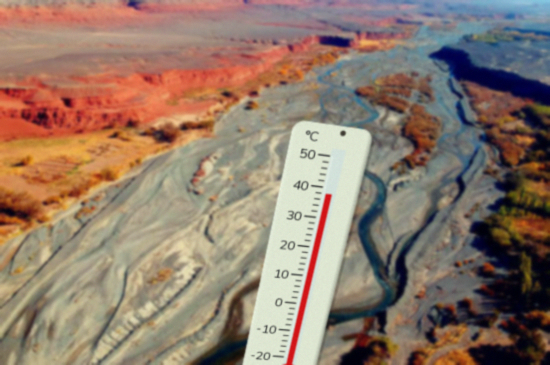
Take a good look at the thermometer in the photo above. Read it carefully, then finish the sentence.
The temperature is 38 °C
